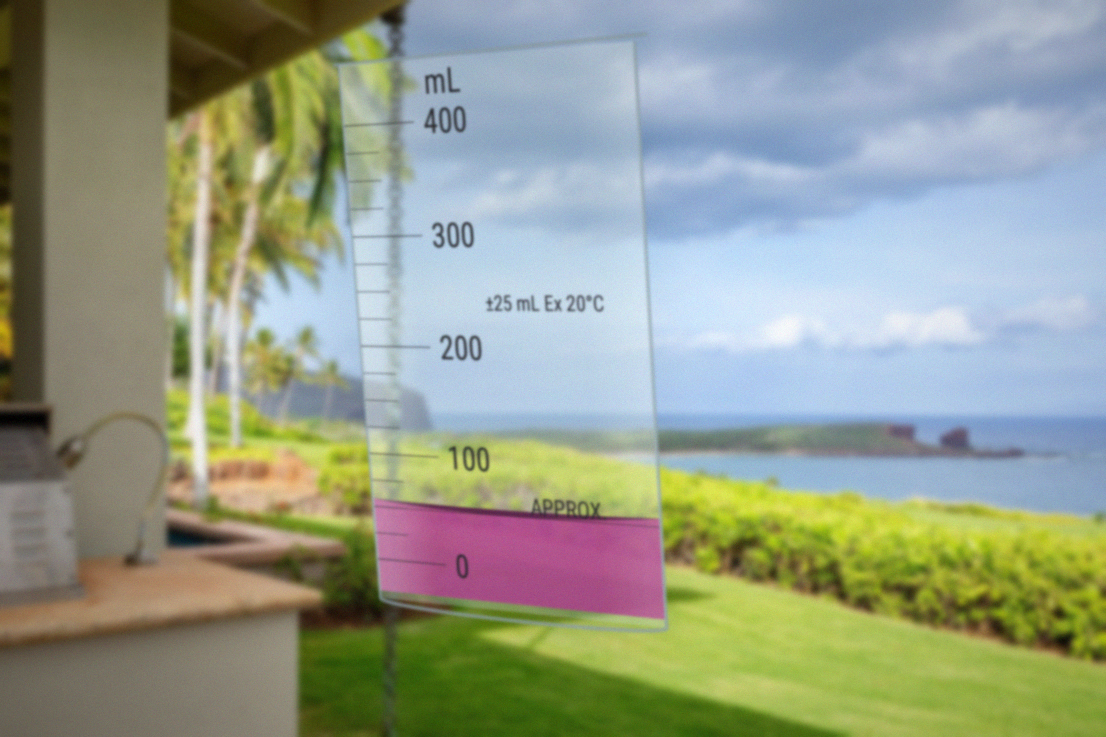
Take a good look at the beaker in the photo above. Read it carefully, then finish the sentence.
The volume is 50 mL
